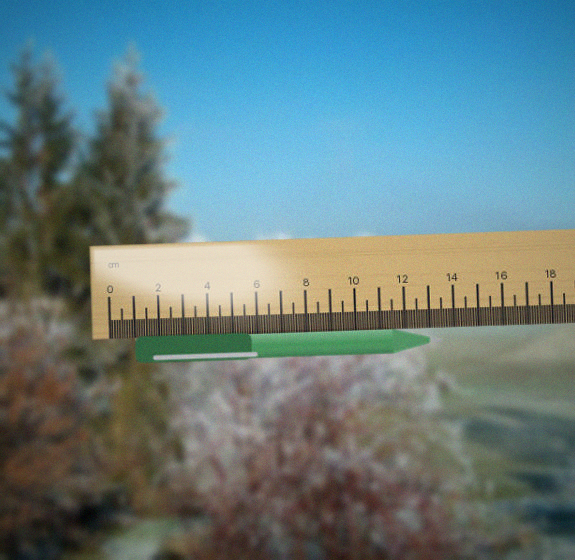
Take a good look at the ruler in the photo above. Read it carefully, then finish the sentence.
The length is 12.5 cm
